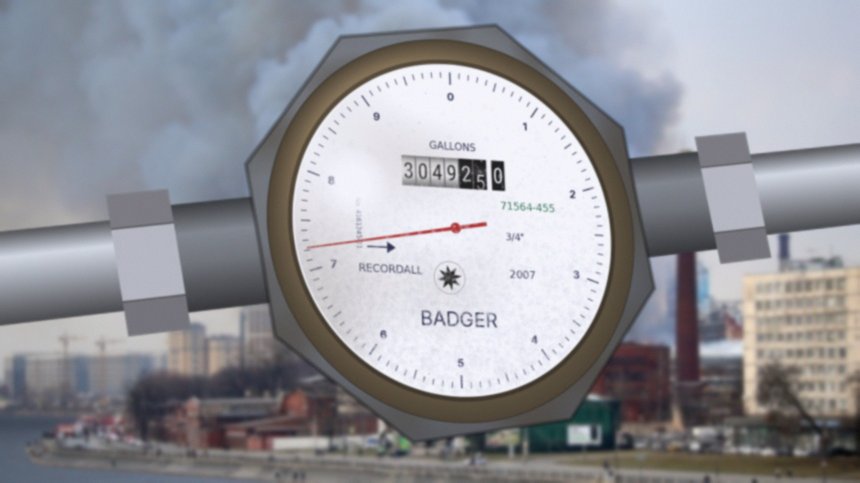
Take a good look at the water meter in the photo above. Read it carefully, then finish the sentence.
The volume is 3049247.2 gal
